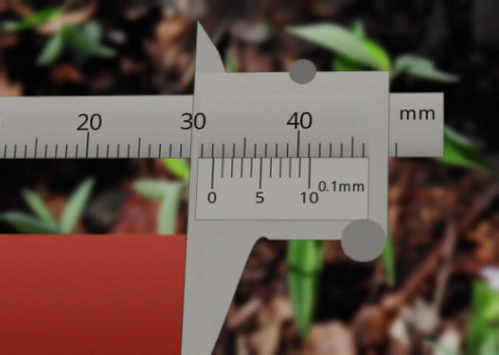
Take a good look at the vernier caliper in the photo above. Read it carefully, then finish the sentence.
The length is 32.1 mm
